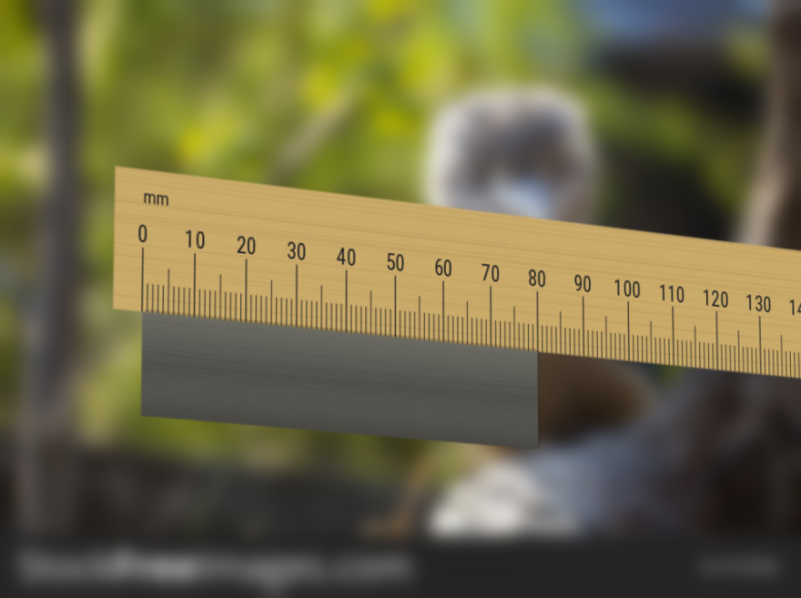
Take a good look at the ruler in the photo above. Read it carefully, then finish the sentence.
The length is 80 mm
